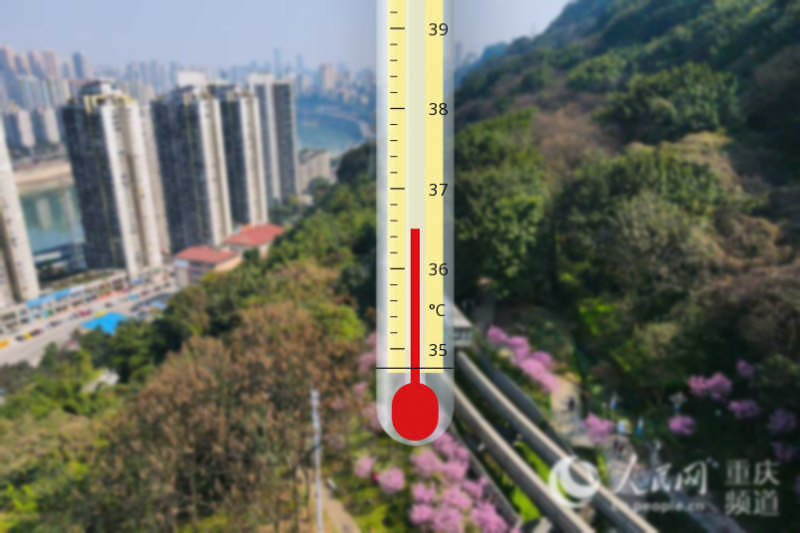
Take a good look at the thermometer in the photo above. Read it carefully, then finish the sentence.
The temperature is 36.5 °C
